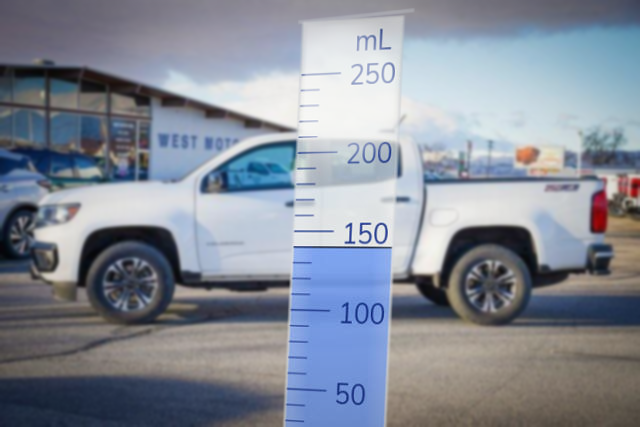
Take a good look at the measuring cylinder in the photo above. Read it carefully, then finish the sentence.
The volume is 140 mL
